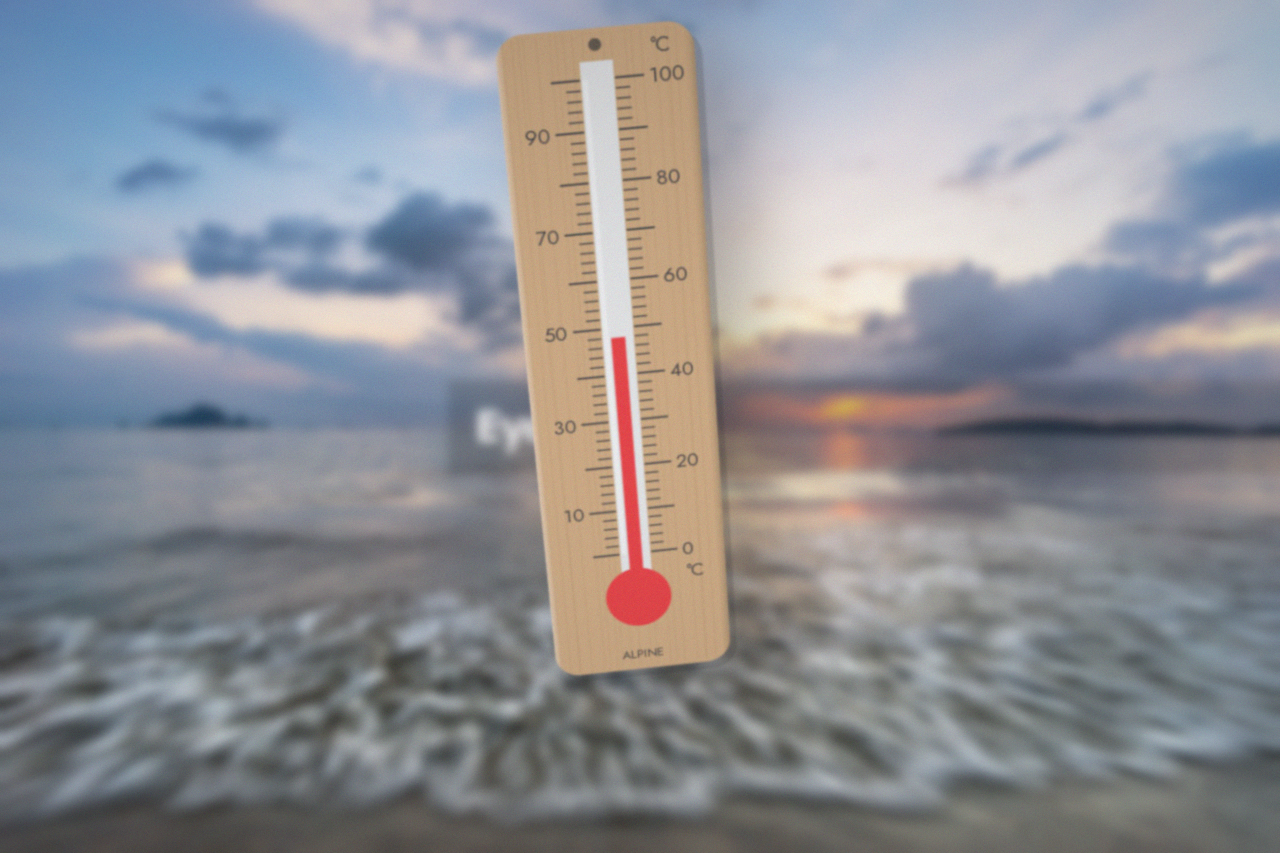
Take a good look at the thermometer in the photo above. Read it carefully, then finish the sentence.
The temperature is 48 °C
